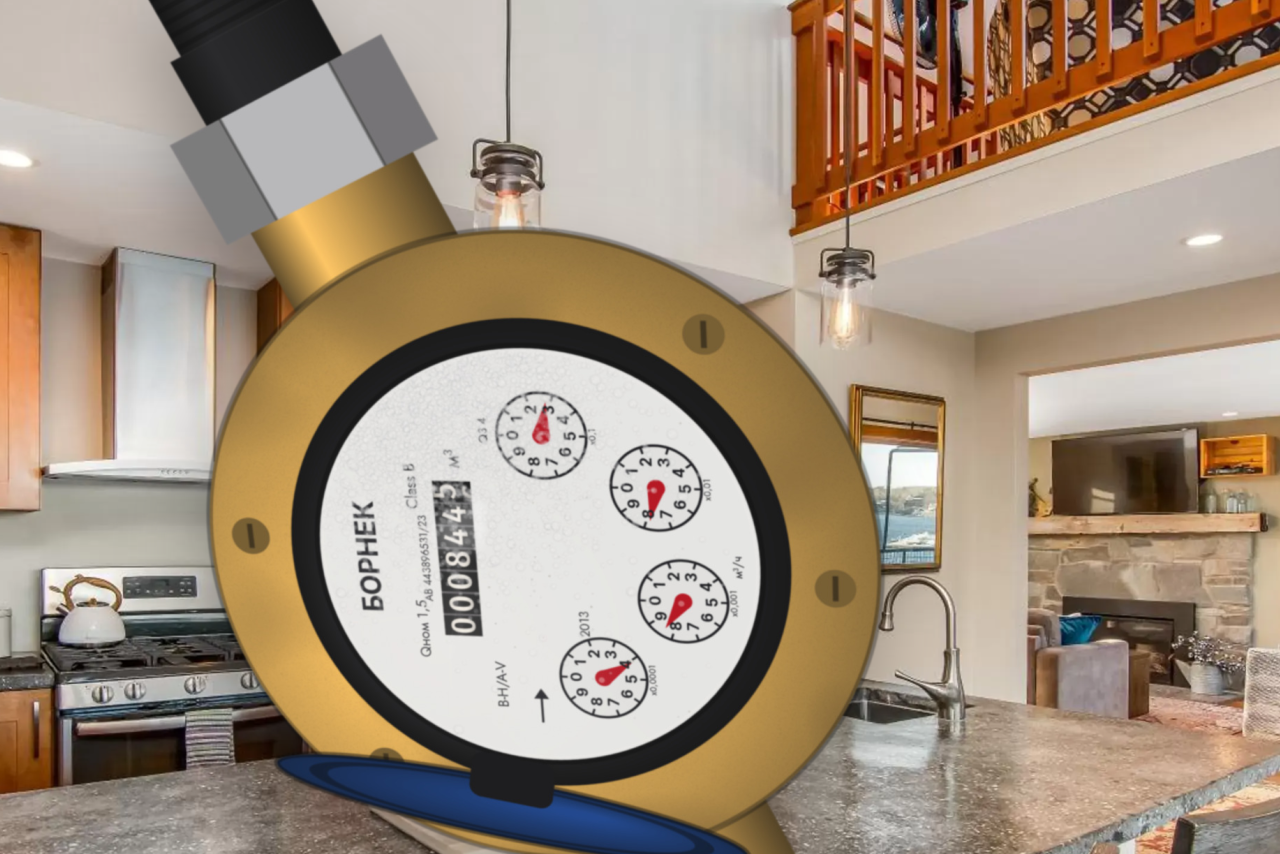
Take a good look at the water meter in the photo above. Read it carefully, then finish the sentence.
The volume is 8445.2784 m³
